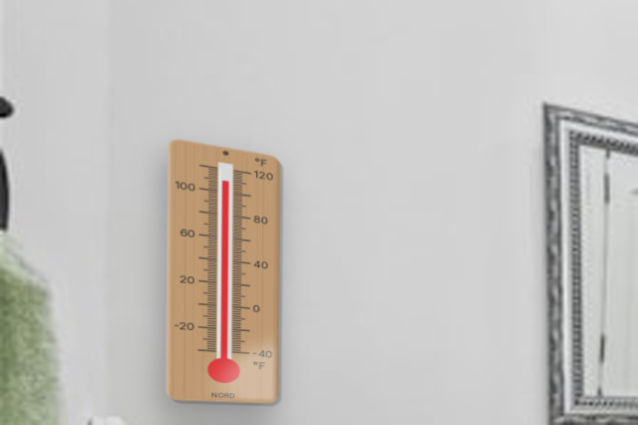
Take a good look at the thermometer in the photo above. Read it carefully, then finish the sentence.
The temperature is 110 °F
